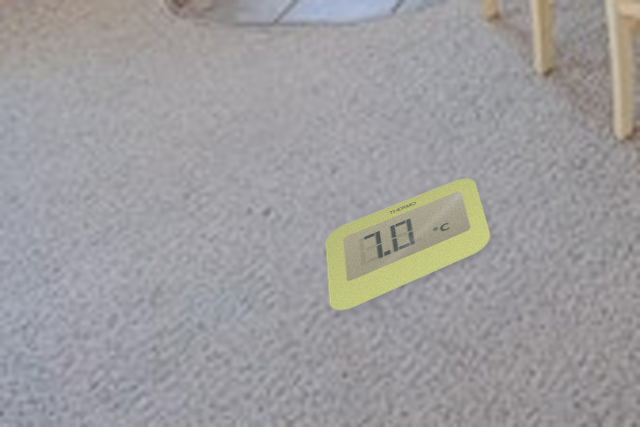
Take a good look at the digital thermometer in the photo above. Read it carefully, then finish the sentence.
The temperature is 7.0 °C
